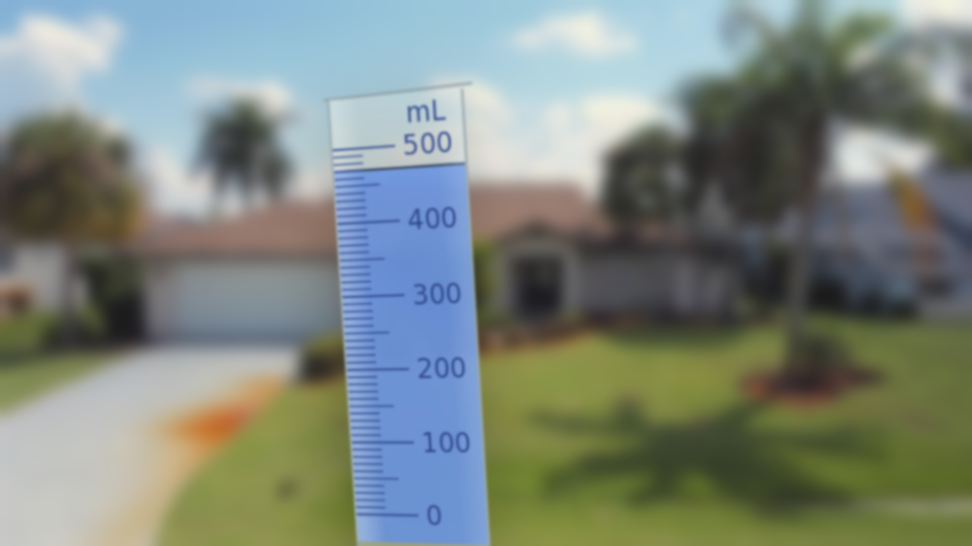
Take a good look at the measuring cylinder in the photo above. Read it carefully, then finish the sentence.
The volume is 470 mL
